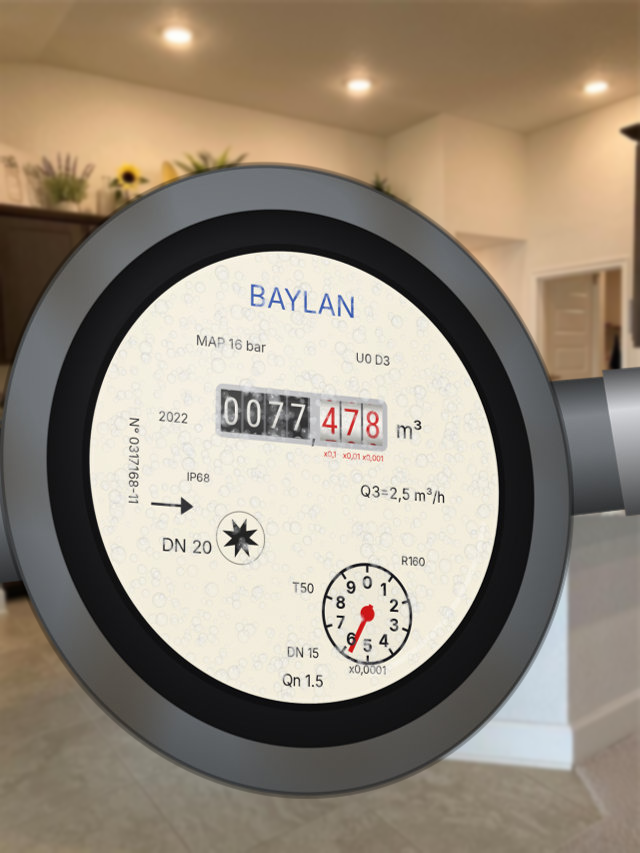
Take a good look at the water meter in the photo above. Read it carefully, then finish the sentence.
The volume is 77.4785 m³
